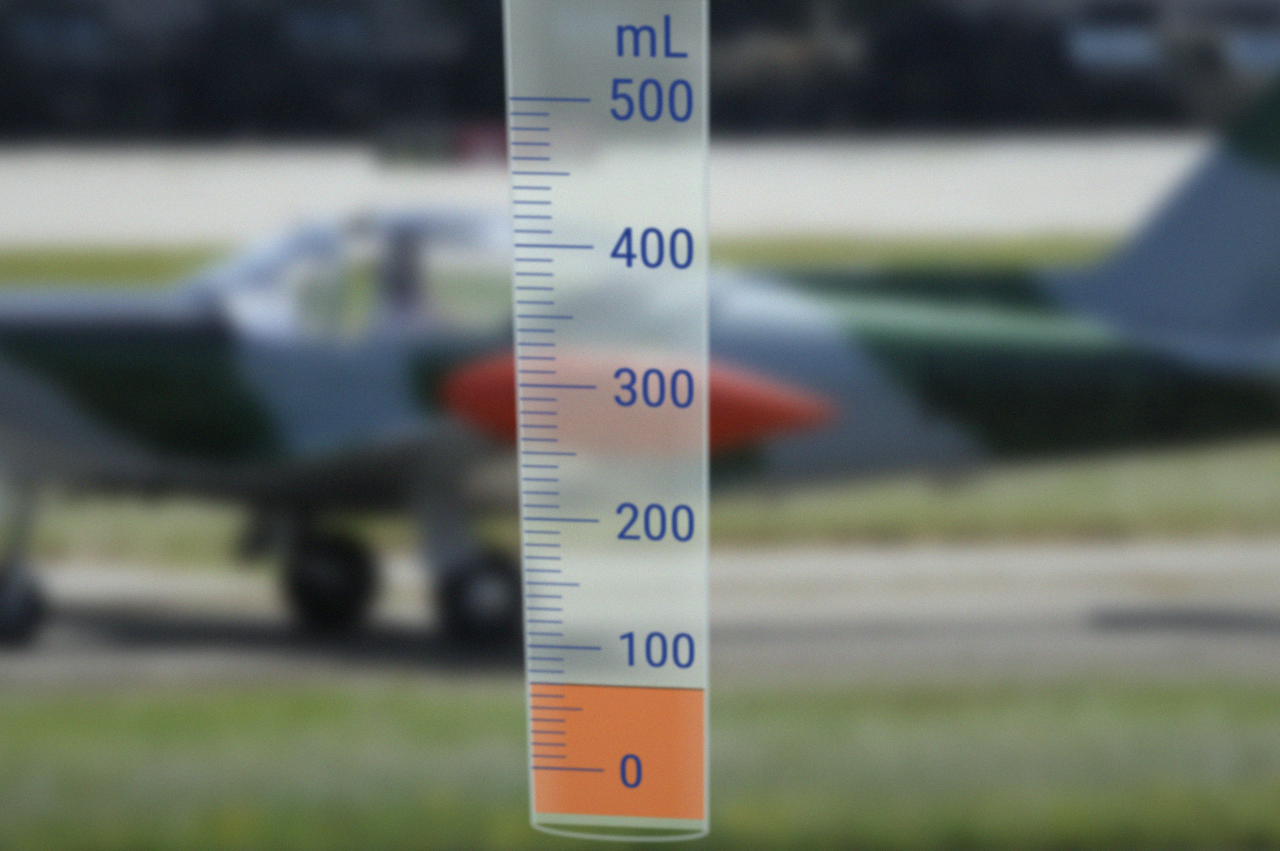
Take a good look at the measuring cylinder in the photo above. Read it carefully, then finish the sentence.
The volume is 70 mL
